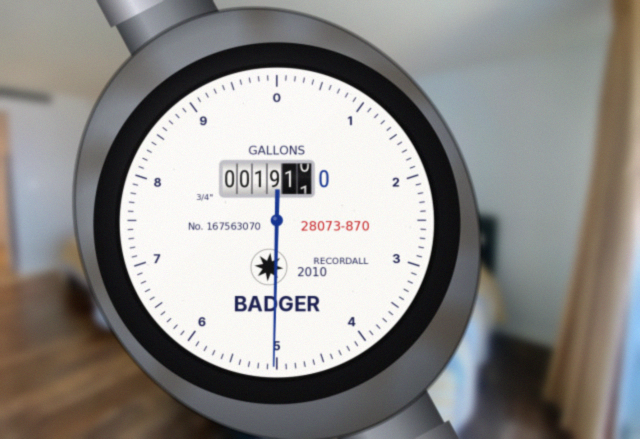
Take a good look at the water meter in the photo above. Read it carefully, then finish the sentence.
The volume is 19105.0 gal
